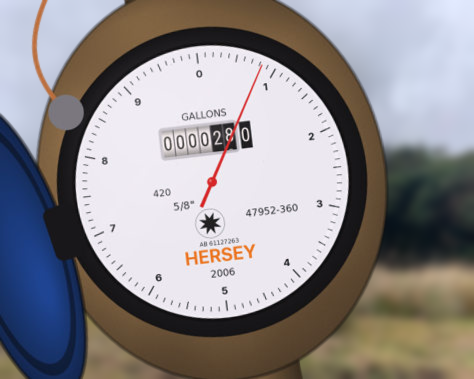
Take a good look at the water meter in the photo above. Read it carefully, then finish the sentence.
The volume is 280.8 gal
